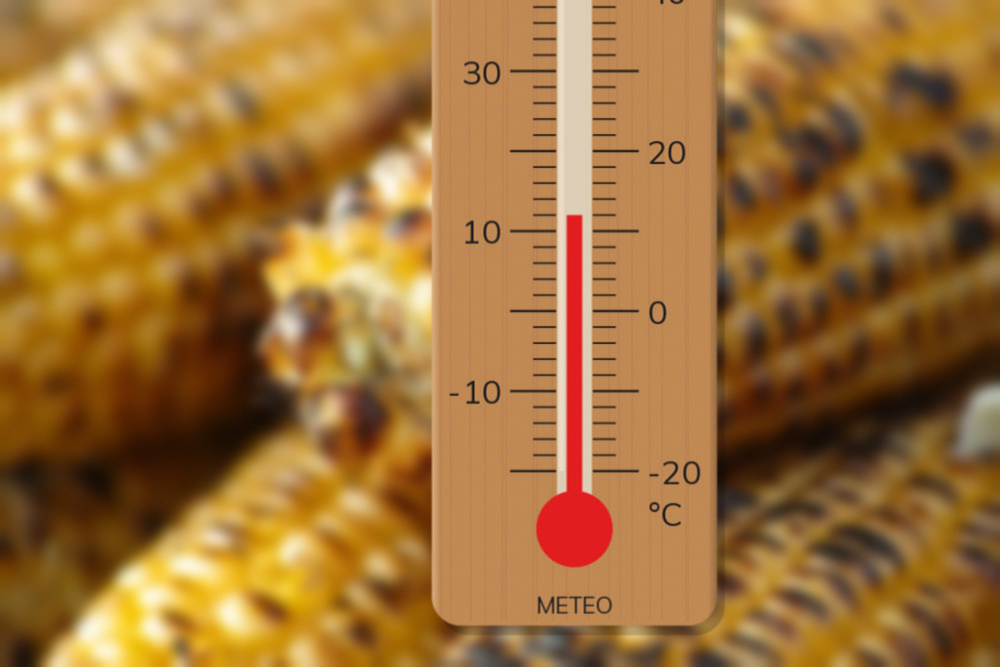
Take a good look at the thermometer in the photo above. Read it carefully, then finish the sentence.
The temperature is 12 °C
